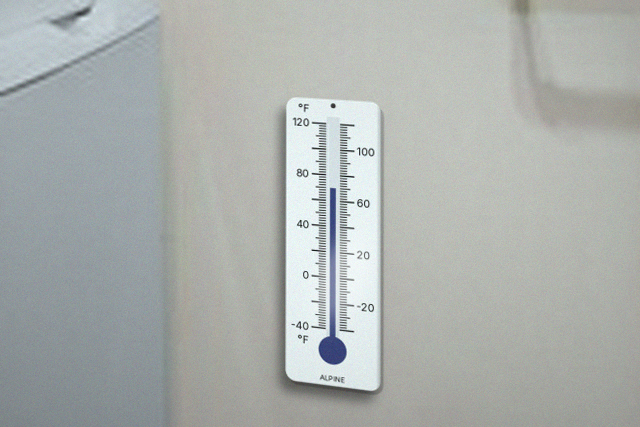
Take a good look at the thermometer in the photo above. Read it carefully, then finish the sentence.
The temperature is 70 °F
